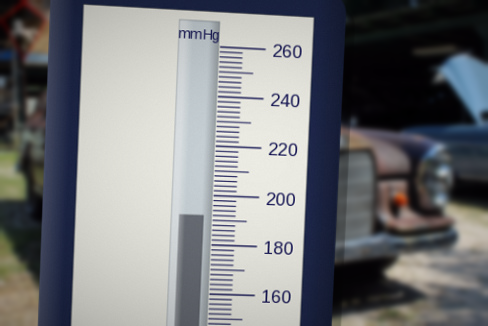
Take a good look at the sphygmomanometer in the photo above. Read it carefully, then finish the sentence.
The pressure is 192 mmHg
